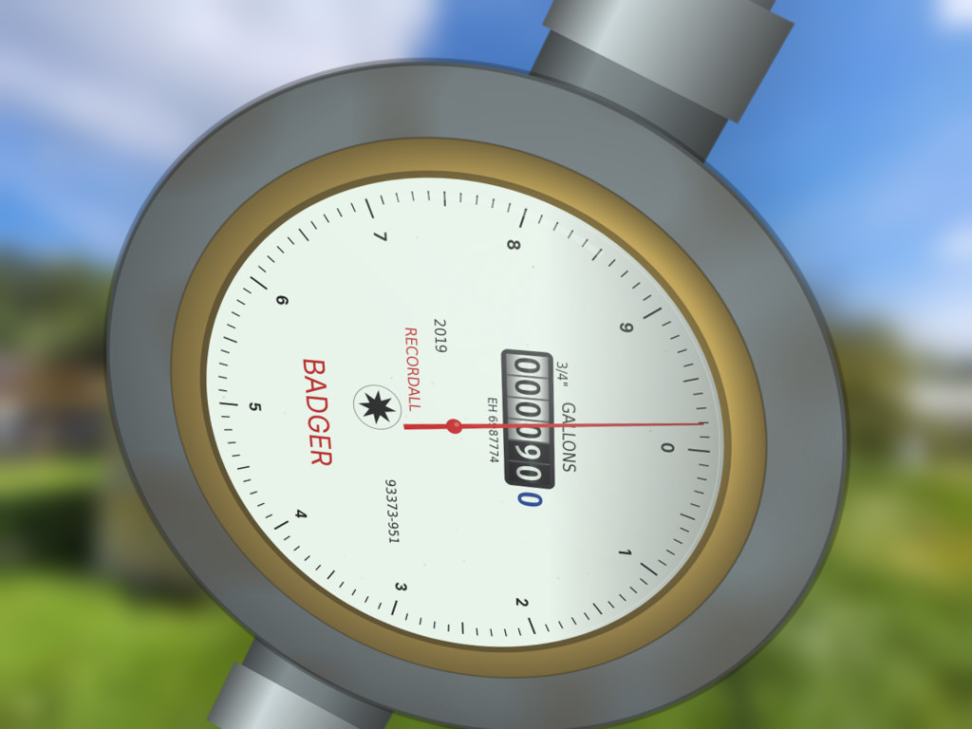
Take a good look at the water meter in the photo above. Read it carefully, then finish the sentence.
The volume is 899.8 gal
